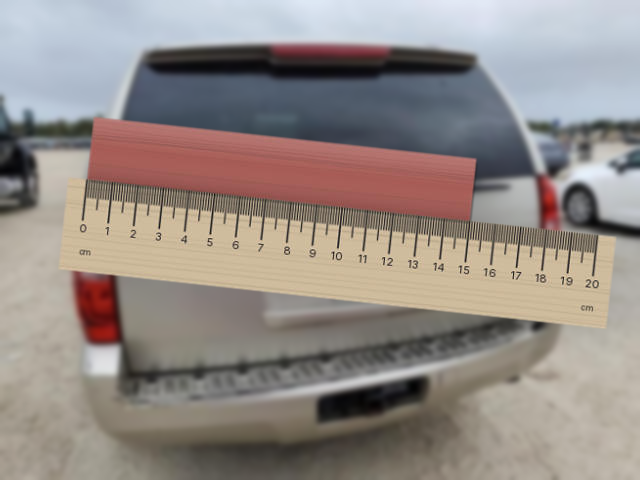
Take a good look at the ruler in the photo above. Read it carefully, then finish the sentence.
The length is 15 cm
